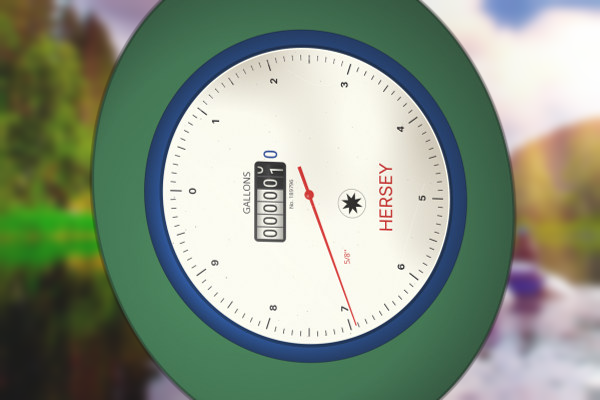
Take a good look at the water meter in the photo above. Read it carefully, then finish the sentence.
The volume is 6.9 gal
